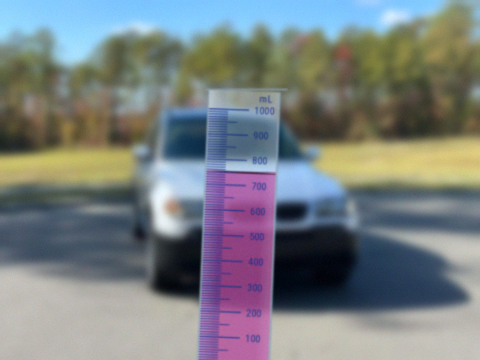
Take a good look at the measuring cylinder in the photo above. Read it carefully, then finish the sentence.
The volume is 750 mL
